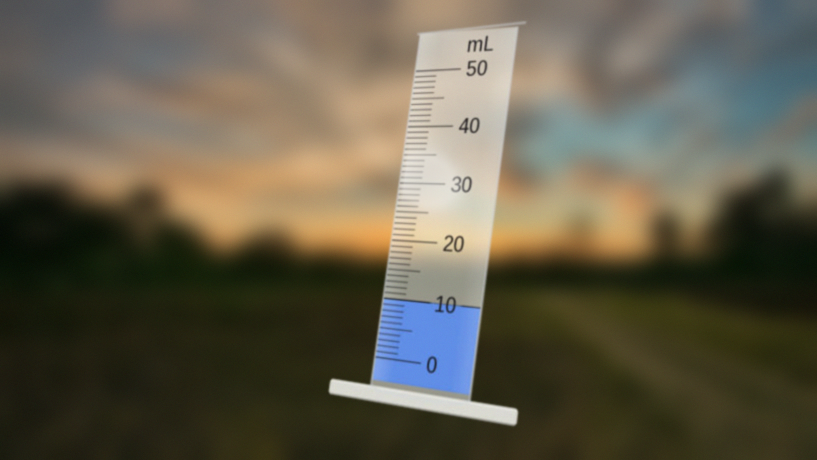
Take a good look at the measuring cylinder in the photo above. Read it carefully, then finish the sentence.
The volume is 10 mL
